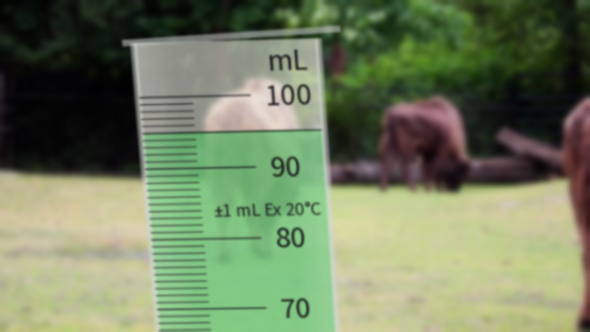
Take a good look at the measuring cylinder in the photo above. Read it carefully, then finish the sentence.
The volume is 95 mL
